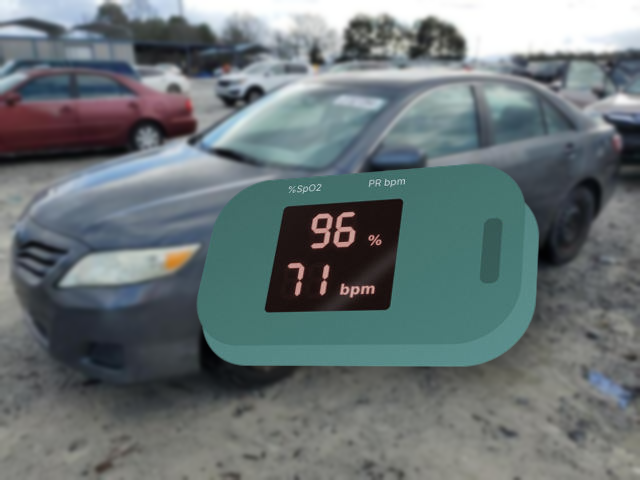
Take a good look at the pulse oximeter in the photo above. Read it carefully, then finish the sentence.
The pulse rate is 71 bpm
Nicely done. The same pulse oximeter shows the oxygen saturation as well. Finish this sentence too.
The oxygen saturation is 96 %
